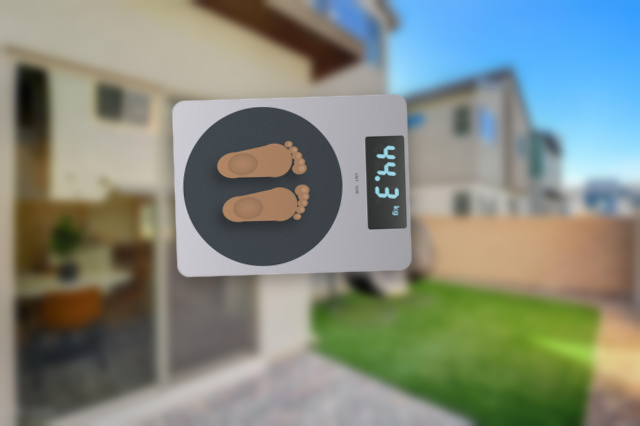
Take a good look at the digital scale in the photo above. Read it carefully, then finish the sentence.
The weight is 44.3 kg
